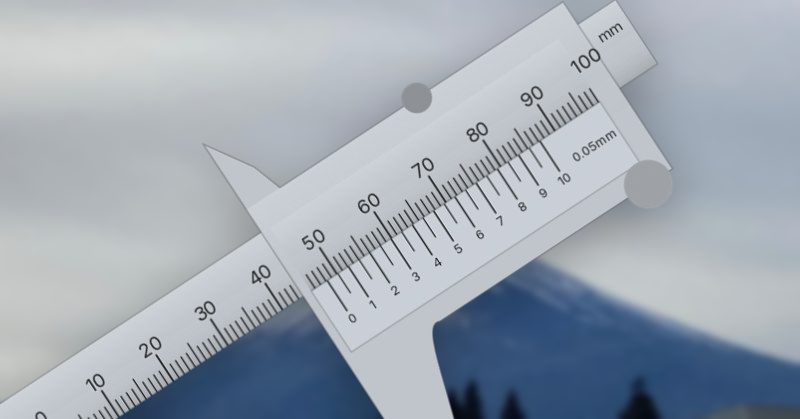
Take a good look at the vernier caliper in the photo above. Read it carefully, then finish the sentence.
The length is 48.2 mm
